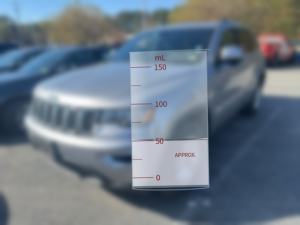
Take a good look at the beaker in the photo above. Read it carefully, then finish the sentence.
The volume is 50 mL
